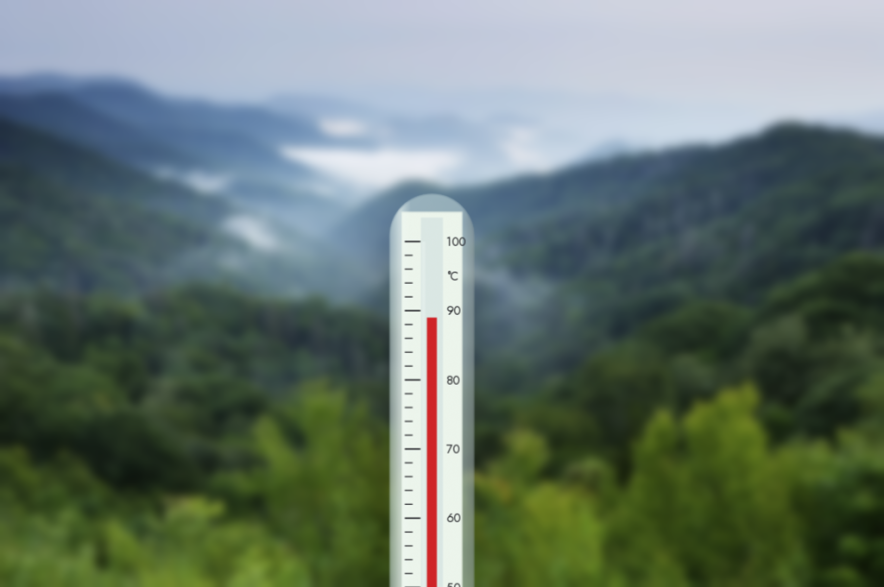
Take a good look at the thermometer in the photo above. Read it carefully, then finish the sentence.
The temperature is 89 °C
